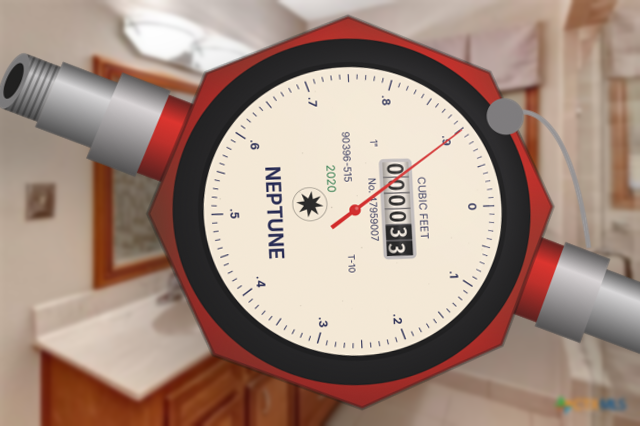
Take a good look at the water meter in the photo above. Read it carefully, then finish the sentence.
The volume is 32.90 ft³
